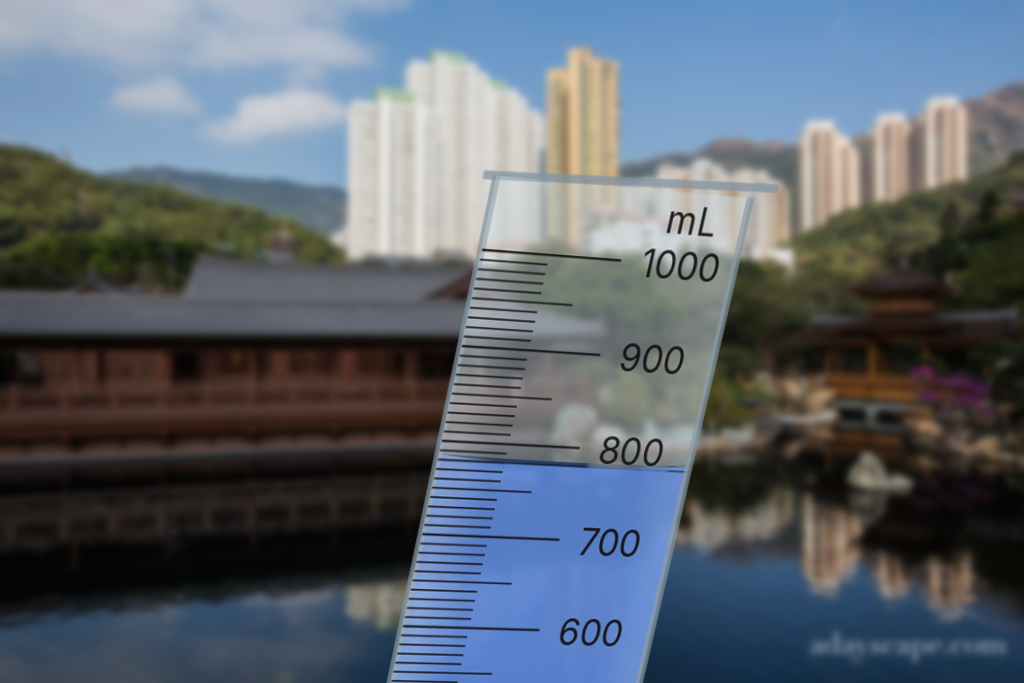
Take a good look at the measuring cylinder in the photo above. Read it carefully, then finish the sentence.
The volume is 780 mL
